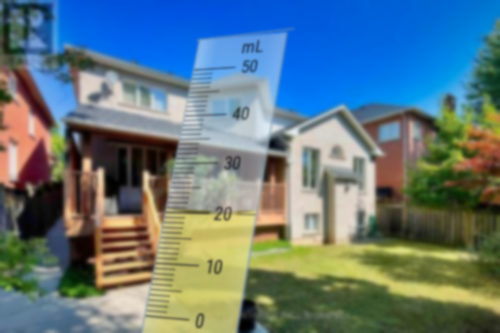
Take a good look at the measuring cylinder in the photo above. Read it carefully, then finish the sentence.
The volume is 20 mL
